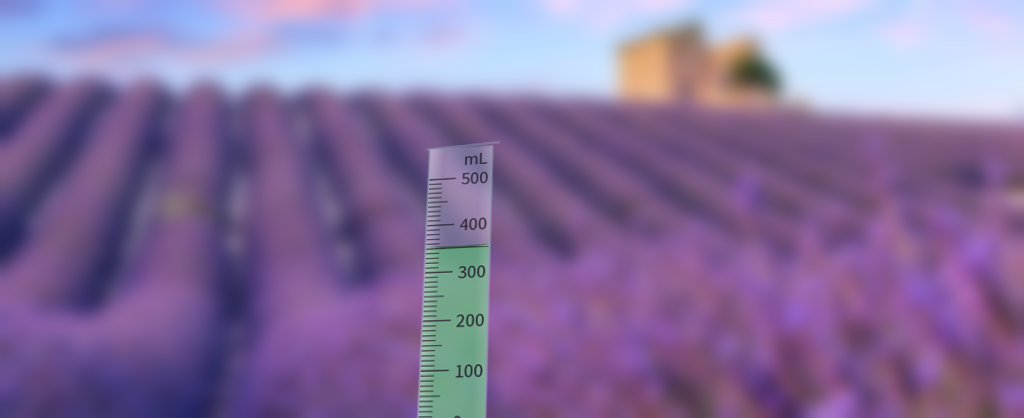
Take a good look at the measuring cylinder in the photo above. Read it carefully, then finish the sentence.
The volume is 350 mL
